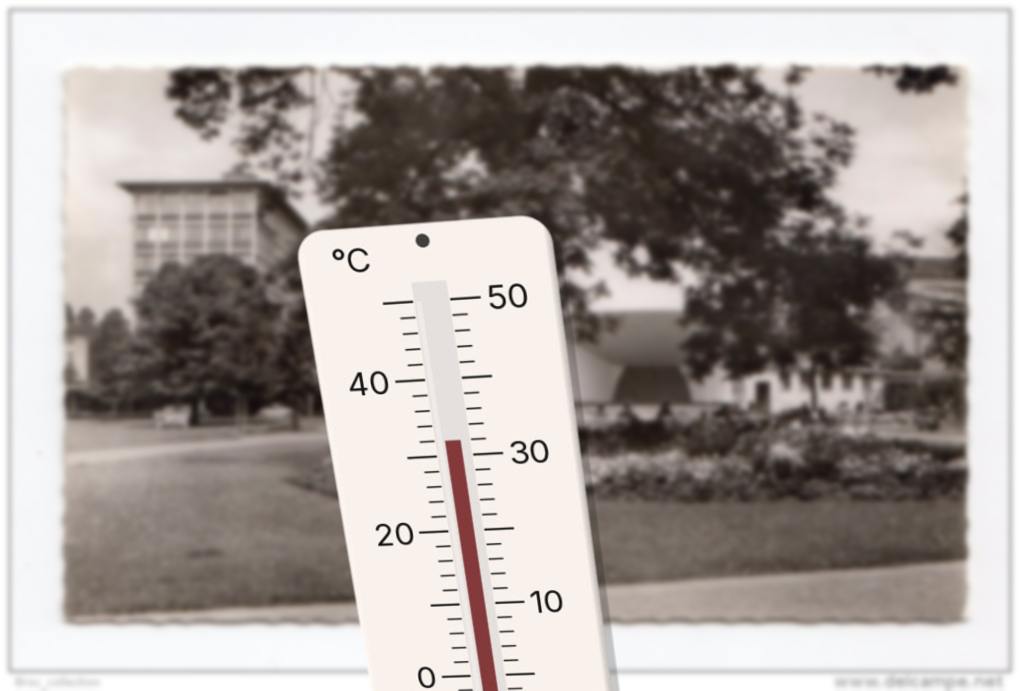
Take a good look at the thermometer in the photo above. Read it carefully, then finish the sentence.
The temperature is 32 °C
